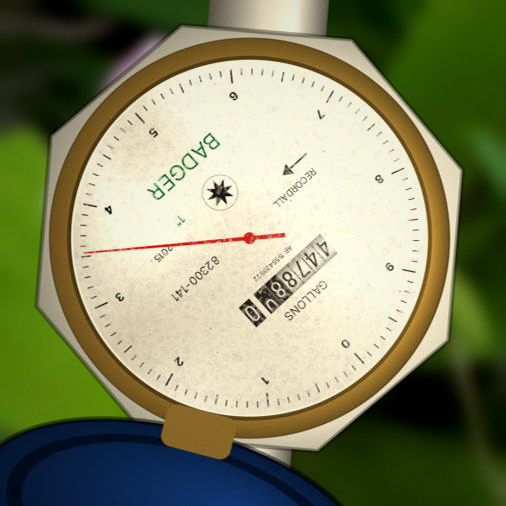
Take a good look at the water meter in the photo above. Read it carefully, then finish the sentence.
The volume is 4478803.5 gal
